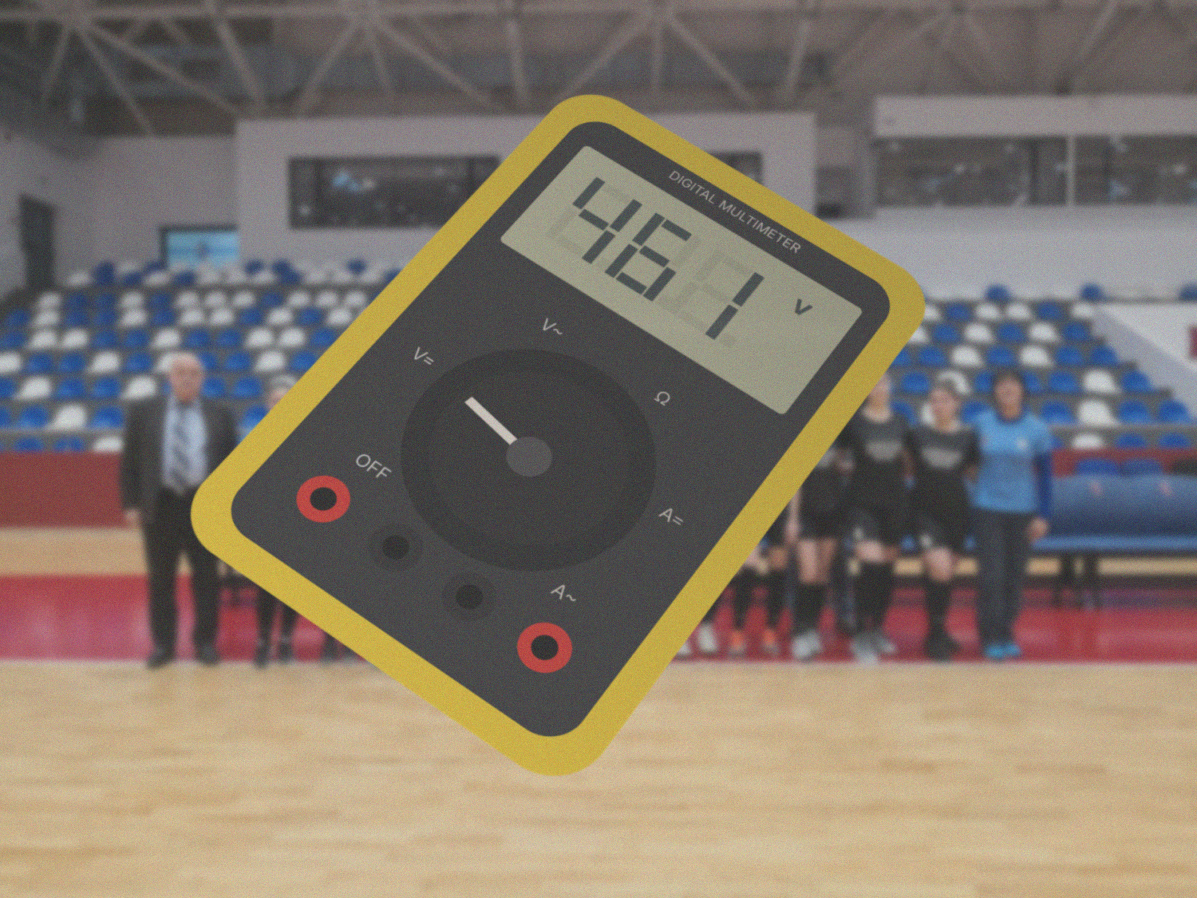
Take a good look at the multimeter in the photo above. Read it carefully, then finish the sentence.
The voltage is 461 V
